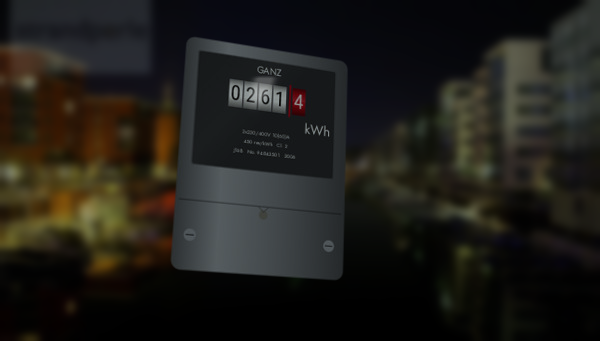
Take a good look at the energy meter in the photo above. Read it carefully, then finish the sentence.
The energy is 261.4 kWh
